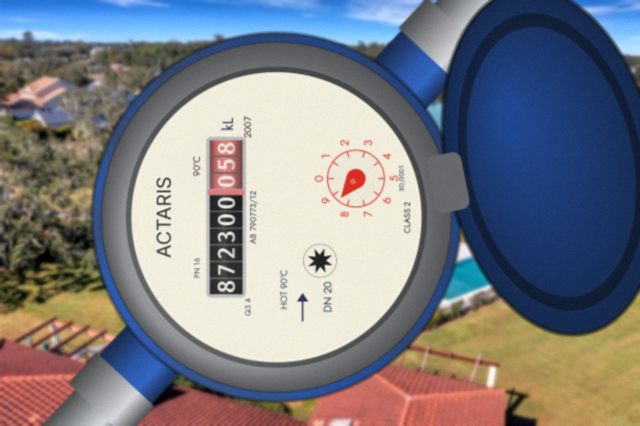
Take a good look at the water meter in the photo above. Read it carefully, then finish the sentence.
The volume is 872300.0588 kL
